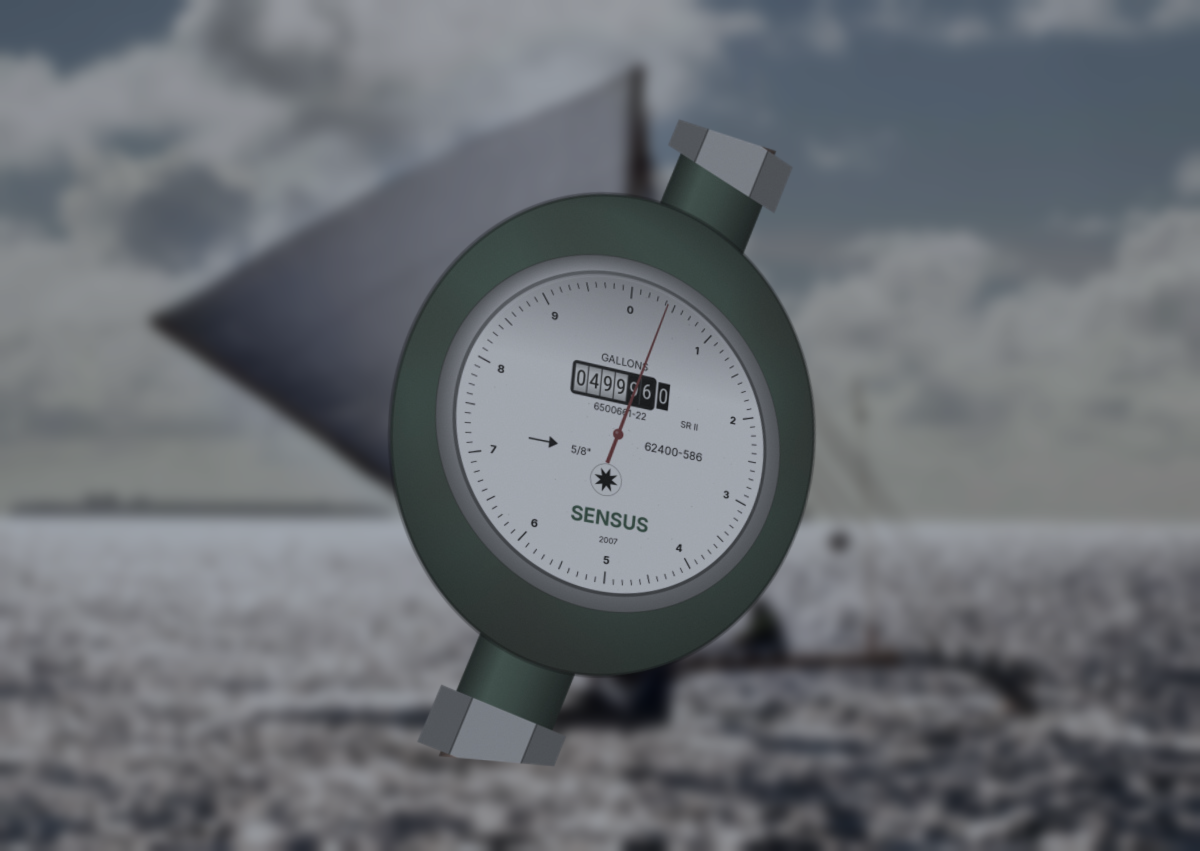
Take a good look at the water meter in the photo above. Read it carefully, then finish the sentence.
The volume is 499960.4 gal
